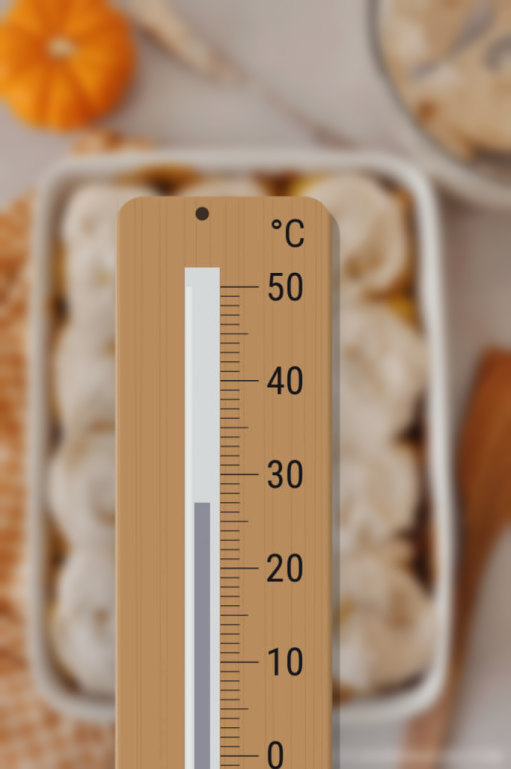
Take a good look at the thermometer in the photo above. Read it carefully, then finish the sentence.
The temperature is 27 °C
